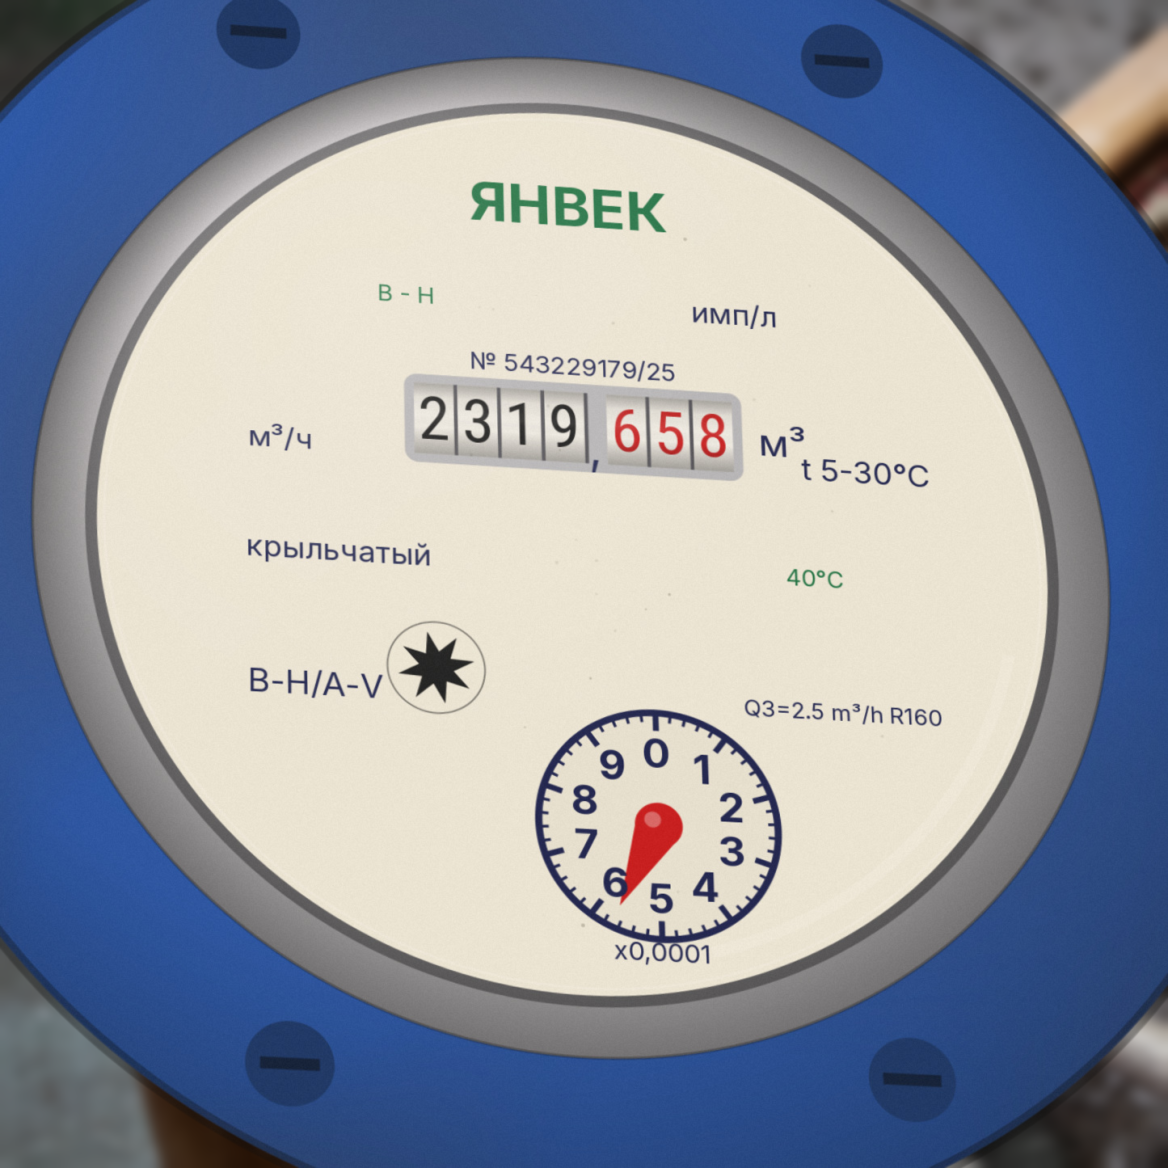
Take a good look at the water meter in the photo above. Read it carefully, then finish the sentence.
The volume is 2319.6585 m³
